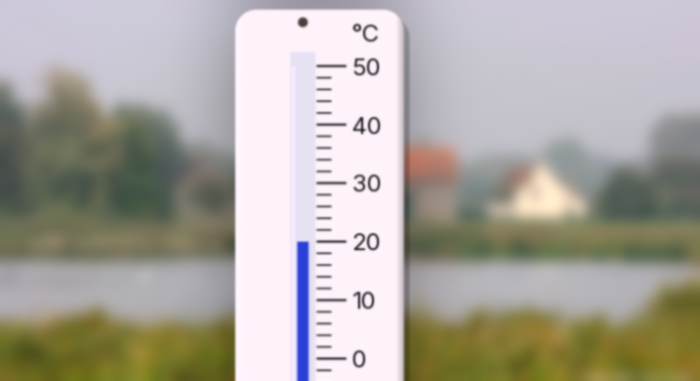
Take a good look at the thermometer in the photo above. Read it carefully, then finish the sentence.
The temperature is 20 °C
